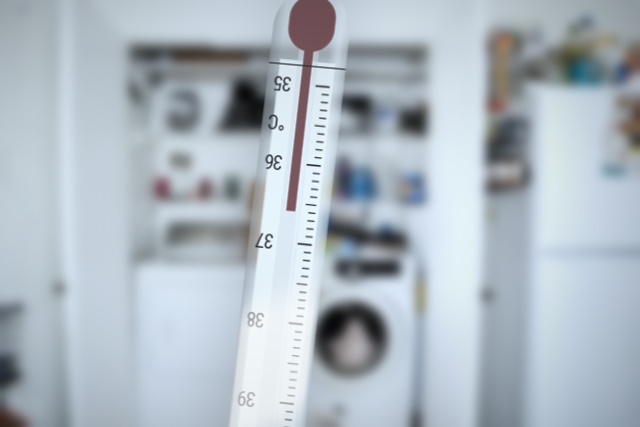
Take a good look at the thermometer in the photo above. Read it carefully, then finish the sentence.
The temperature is 36.6 °C
